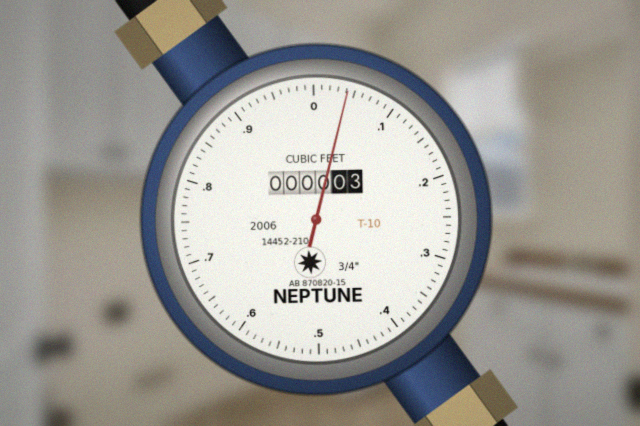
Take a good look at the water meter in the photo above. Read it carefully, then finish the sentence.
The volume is 3.04 ft³
